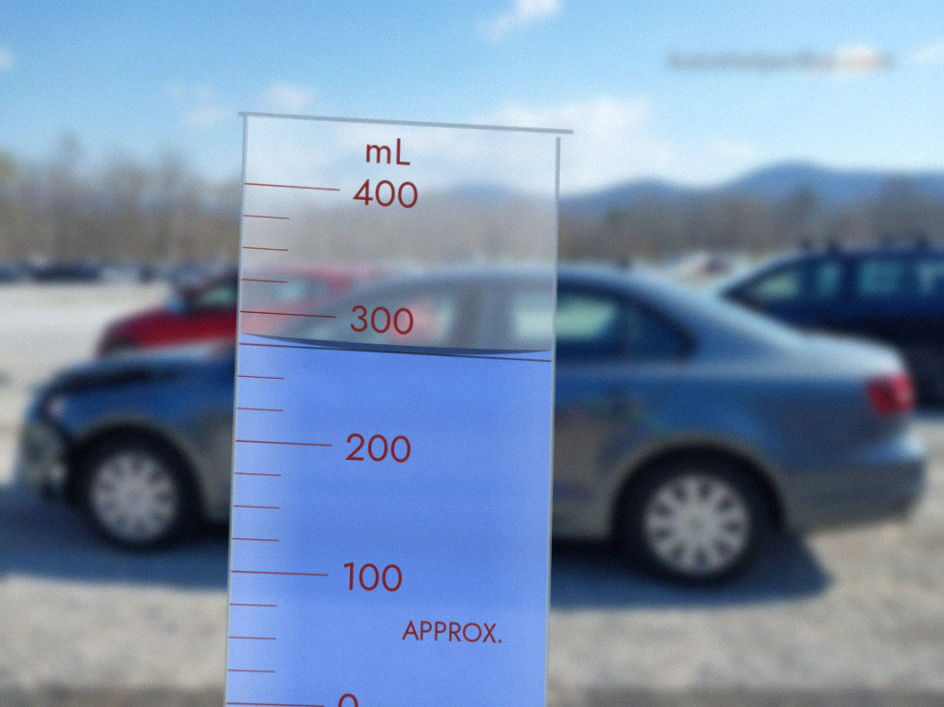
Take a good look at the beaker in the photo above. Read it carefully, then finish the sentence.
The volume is 275 mL
